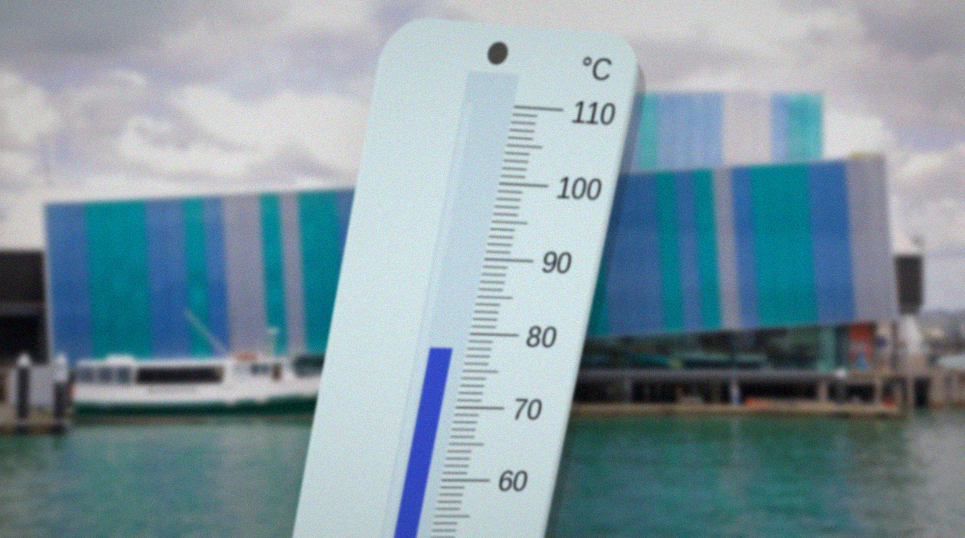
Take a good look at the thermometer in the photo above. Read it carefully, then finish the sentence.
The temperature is 78 °C
